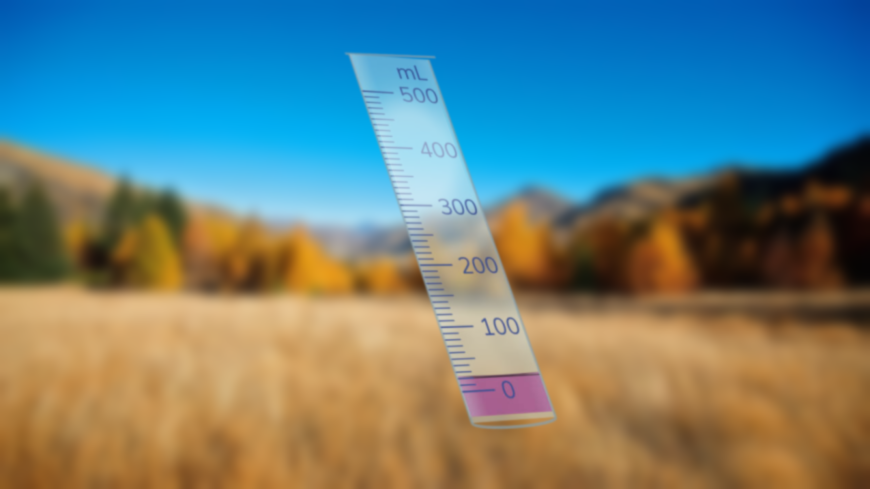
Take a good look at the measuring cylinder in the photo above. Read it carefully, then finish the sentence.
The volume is 20 mL
